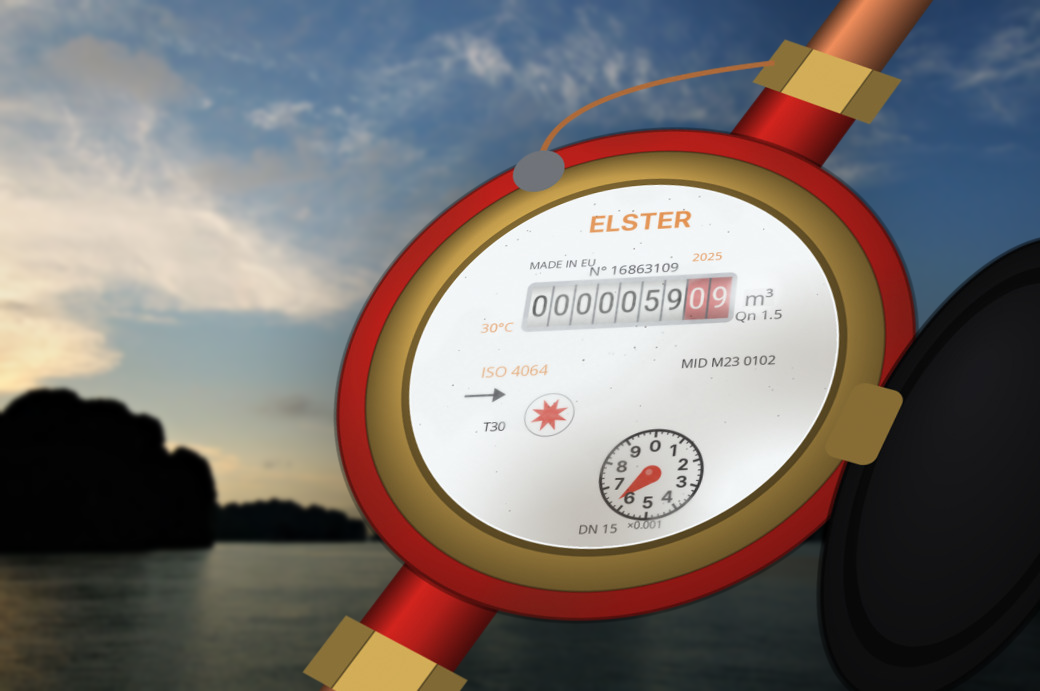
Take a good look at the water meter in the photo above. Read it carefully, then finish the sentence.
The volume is 59.096 m³
